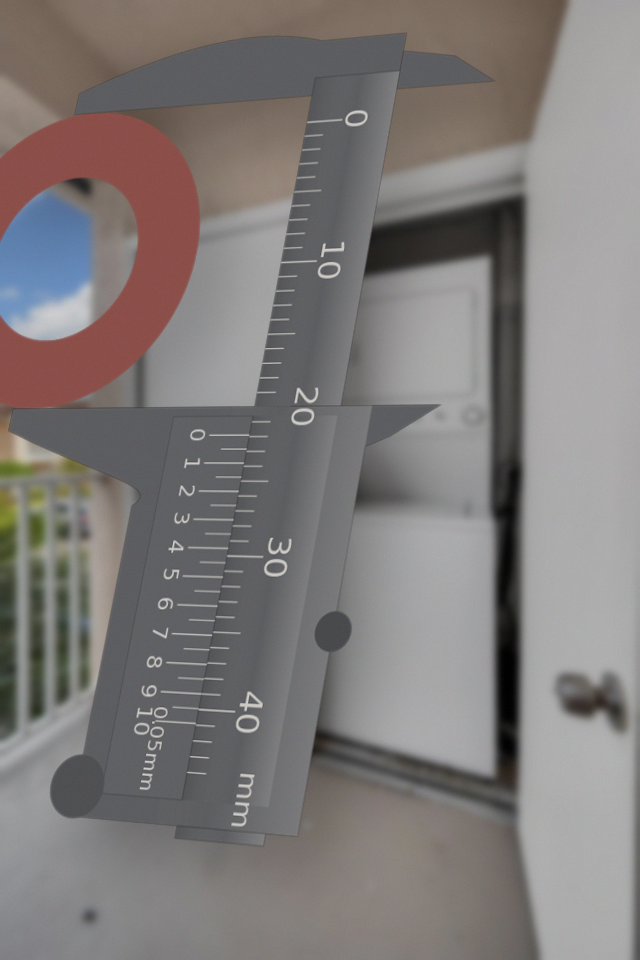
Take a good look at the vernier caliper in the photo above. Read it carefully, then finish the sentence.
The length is 21.9 mm
